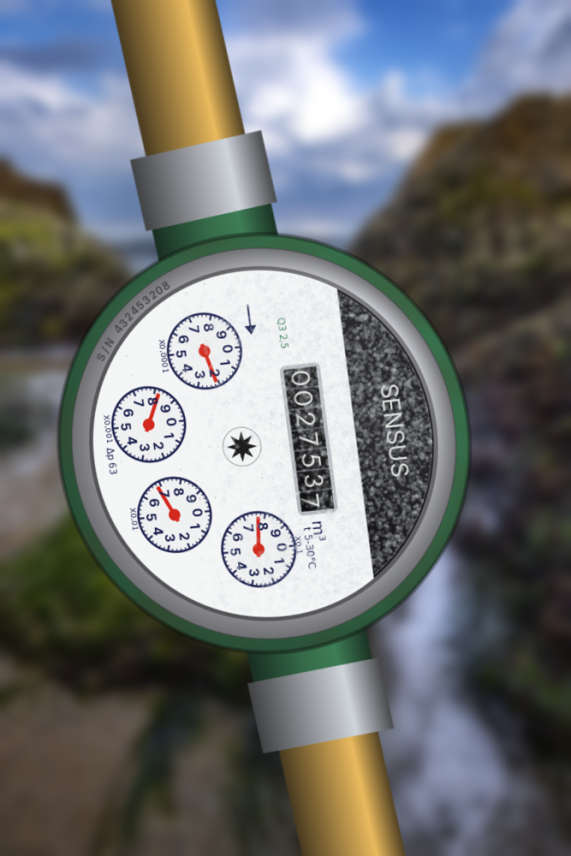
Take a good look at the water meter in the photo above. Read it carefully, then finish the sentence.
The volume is 27536.7682 m³
